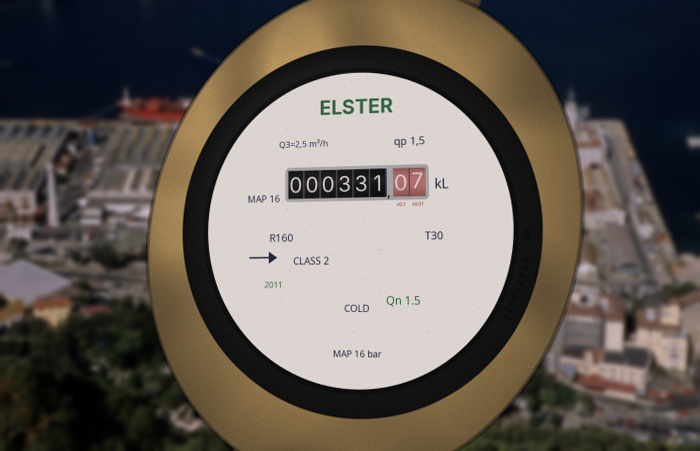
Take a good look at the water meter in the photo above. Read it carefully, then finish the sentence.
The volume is 331.07 kL
